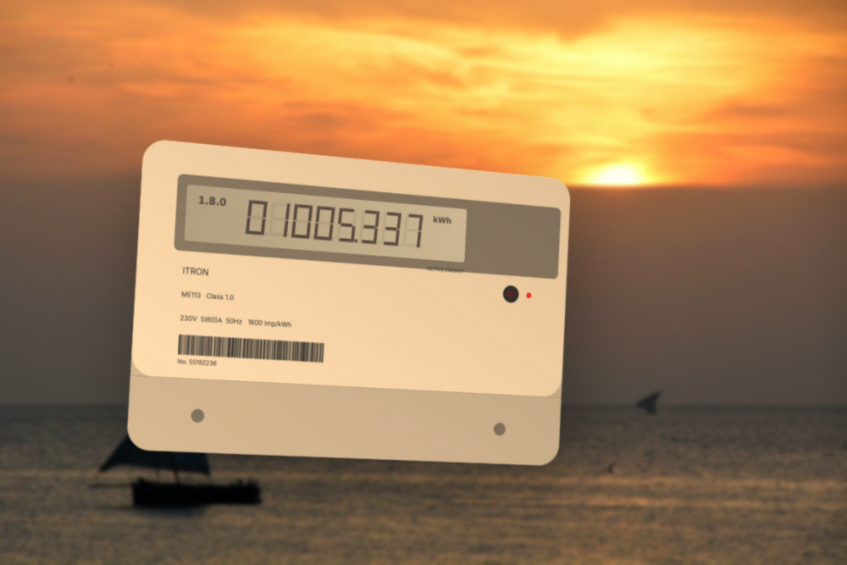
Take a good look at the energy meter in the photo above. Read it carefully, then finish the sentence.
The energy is 1005.337 kWh
